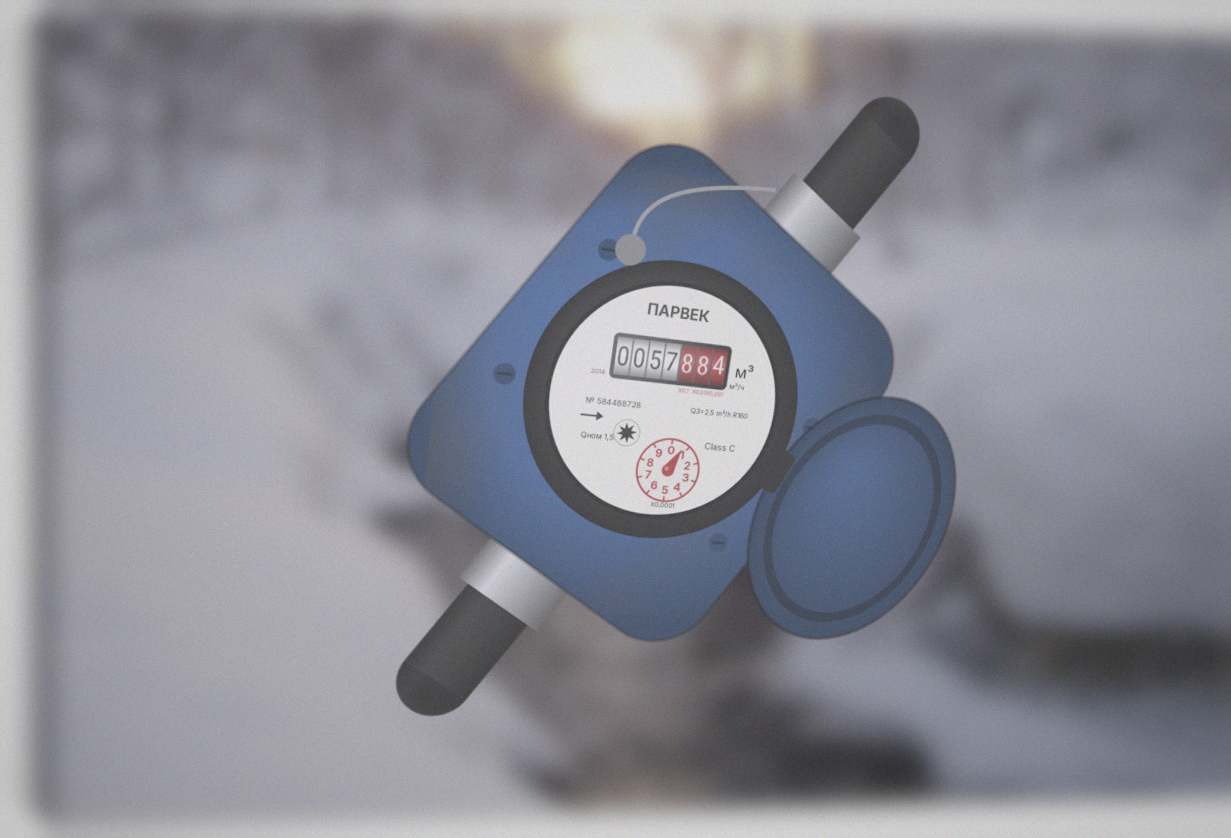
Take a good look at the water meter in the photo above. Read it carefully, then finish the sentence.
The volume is 57.8840 m³
